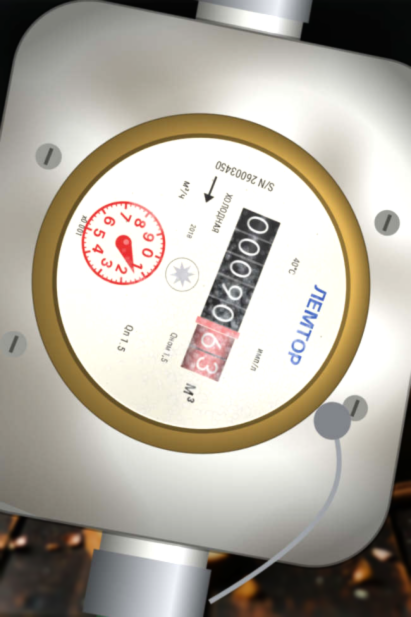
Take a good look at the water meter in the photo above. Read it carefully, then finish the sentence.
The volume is 90.631 m³
